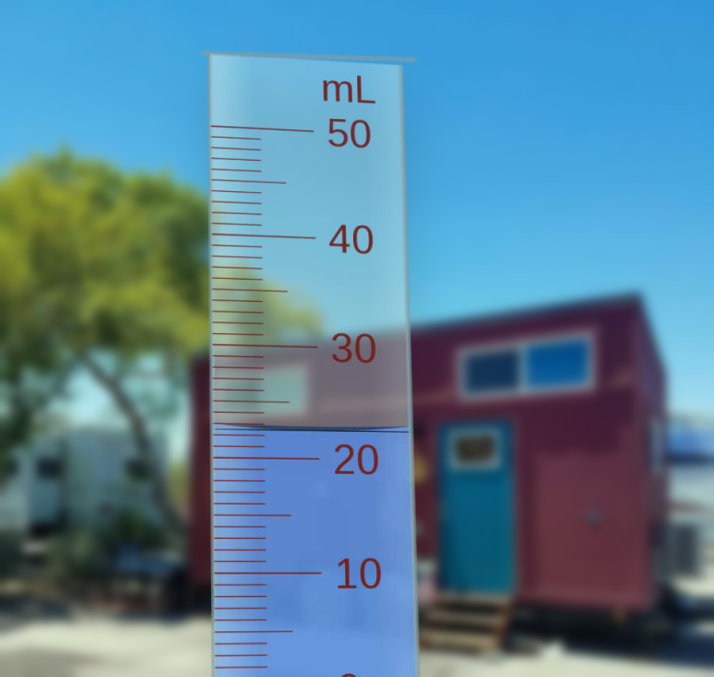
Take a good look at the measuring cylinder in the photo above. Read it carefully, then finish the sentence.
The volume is 22.5 mL
